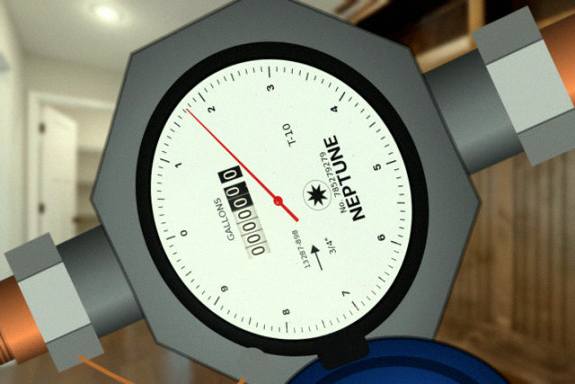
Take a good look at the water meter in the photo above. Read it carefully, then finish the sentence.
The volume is 1.7 gal
